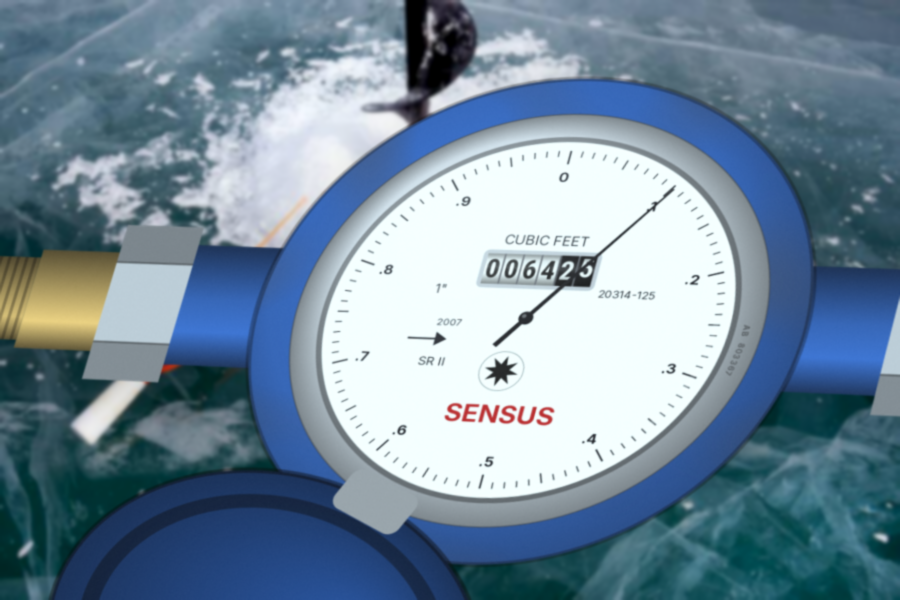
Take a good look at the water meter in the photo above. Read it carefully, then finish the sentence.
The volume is 6425.10 ft³
